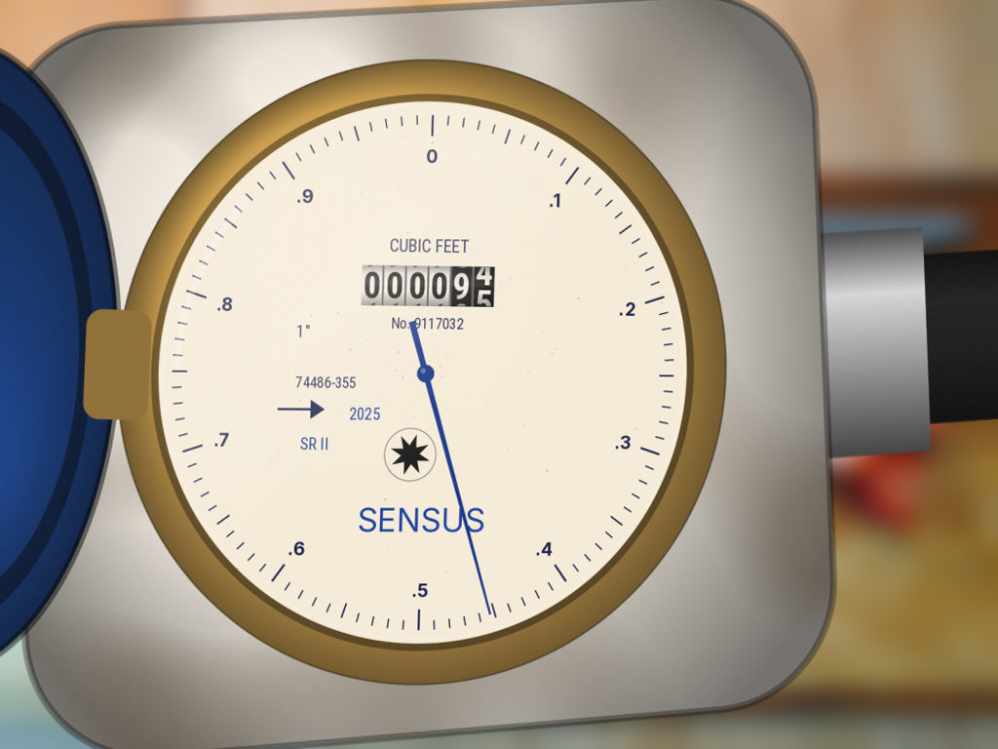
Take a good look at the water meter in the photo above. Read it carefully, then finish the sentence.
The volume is 94.45 ft³
